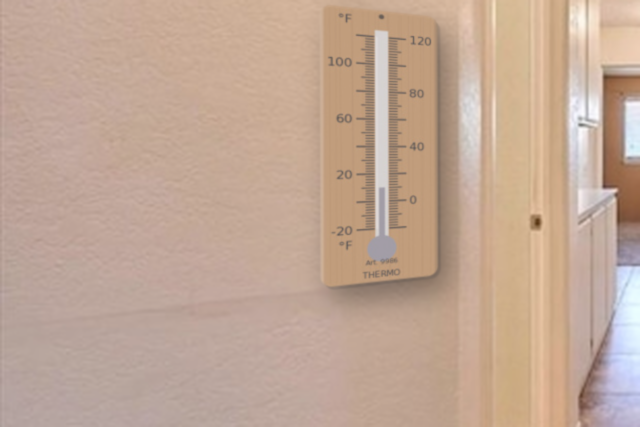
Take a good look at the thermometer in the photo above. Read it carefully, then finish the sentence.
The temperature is 10 °F
